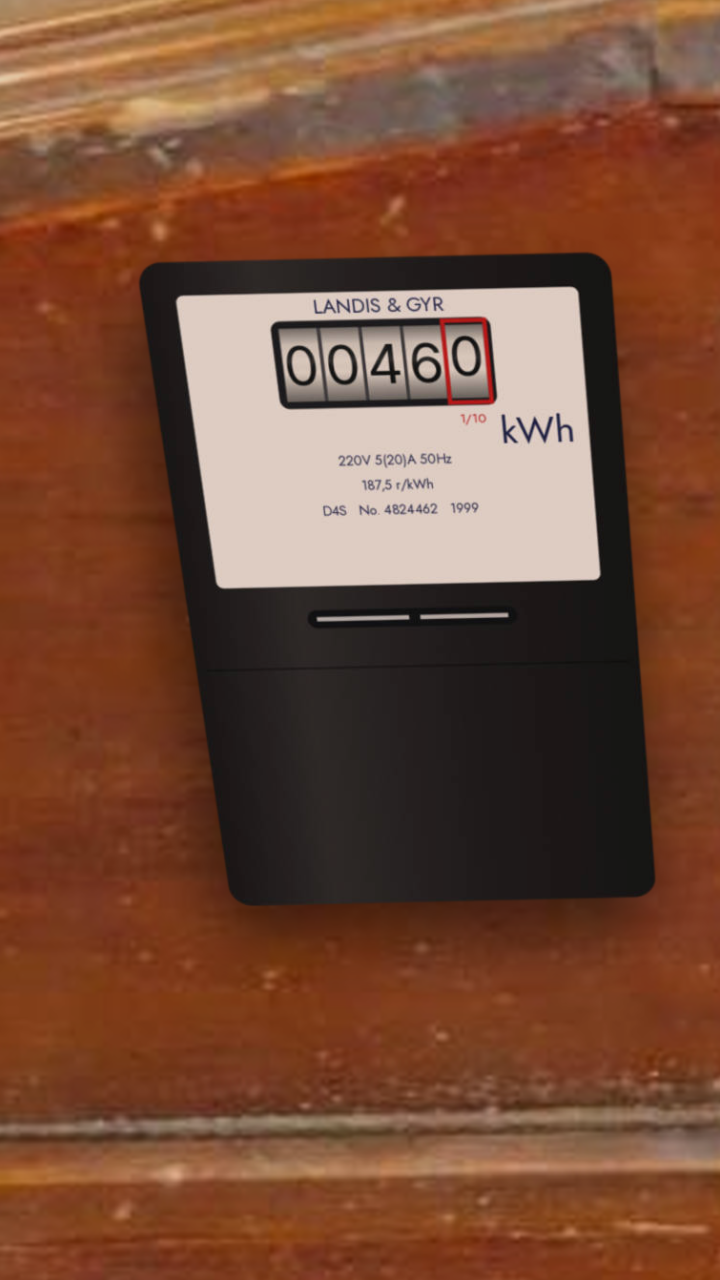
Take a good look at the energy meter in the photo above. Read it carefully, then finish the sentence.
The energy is 46.0 kWh
